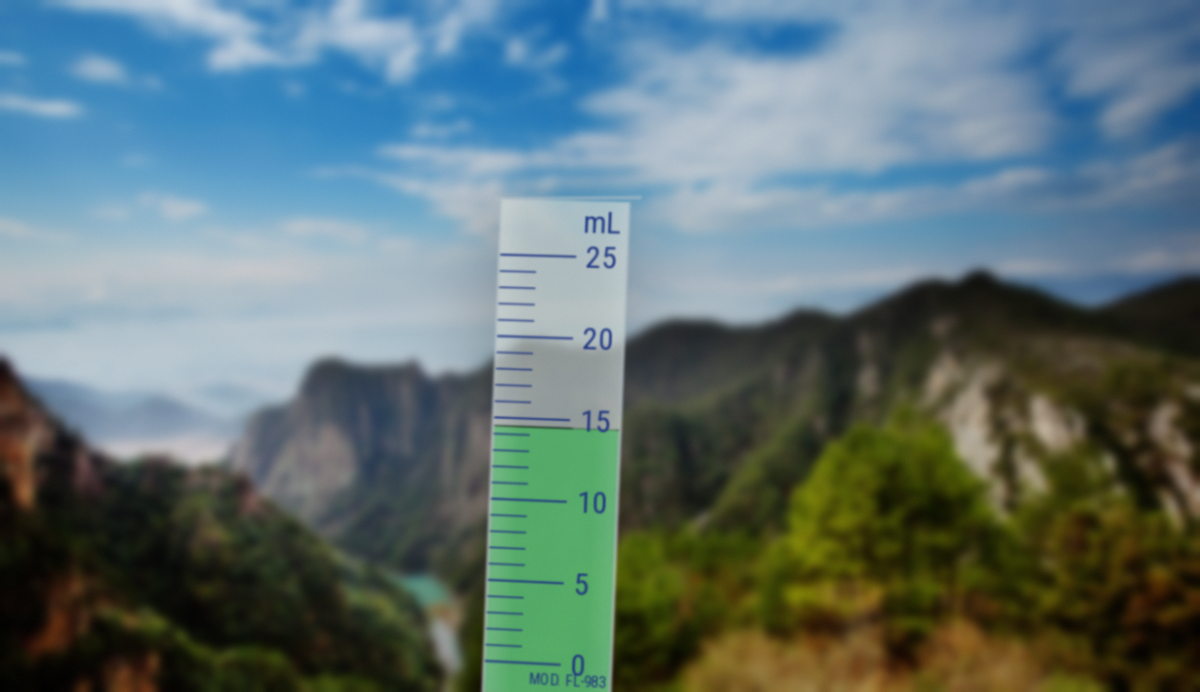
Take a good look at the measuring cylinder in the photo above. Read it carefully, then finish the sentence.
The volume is 14.5 mL
